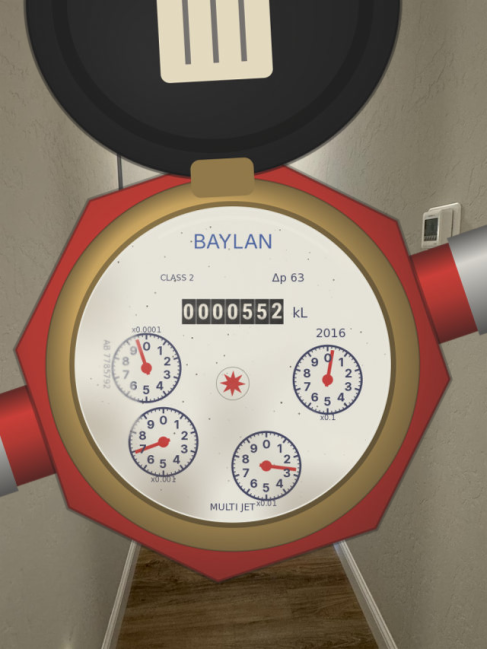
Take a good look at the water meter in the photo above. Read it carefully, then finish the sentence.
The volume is 552.0269 kL
